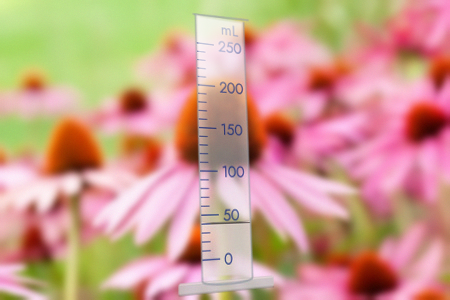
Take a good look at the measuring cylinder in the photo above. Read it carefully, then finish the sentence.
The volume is 40 mL
